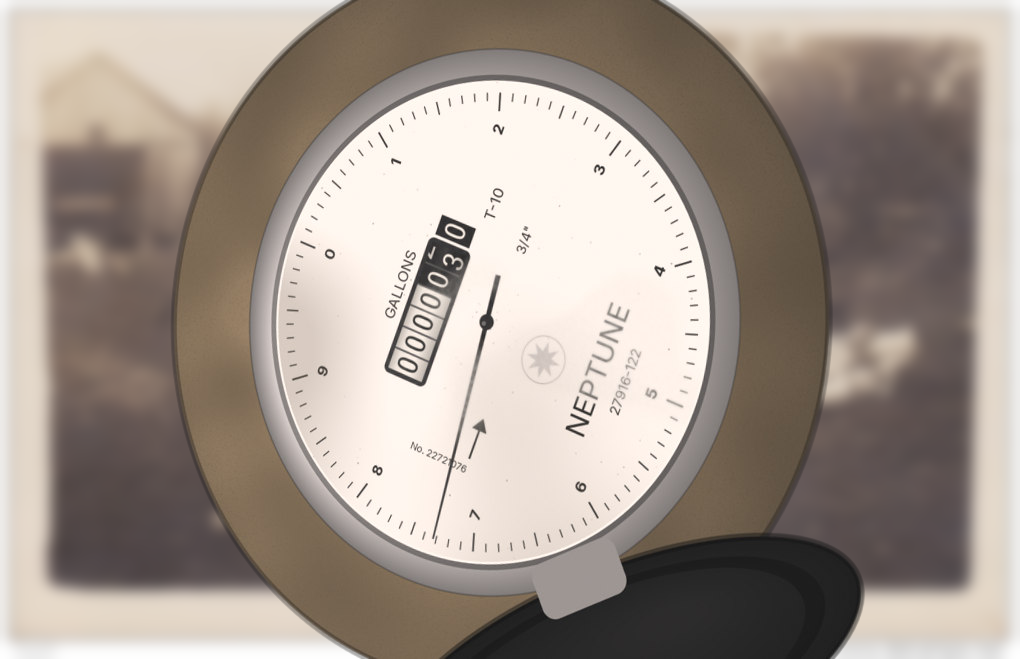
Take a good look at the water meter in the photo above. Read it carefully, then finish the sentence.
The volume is 27.3 gal
